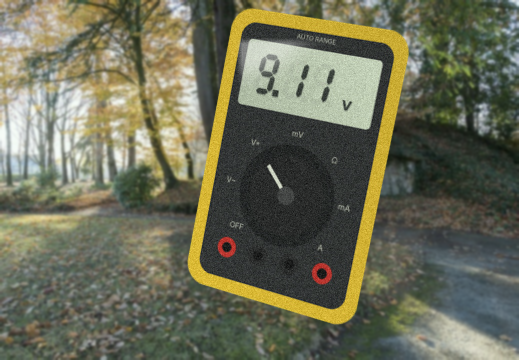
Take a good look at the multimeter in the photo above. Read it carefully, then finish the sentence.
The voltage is 9.11 V
